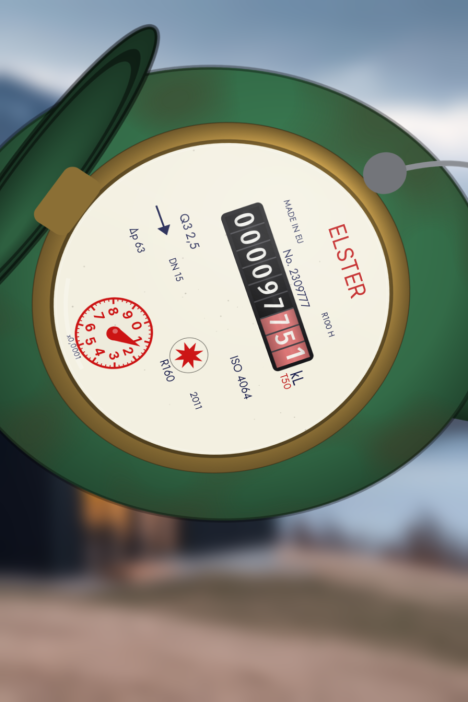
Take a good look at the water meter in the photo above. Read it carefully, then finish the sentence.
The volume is 97.7511 kL
